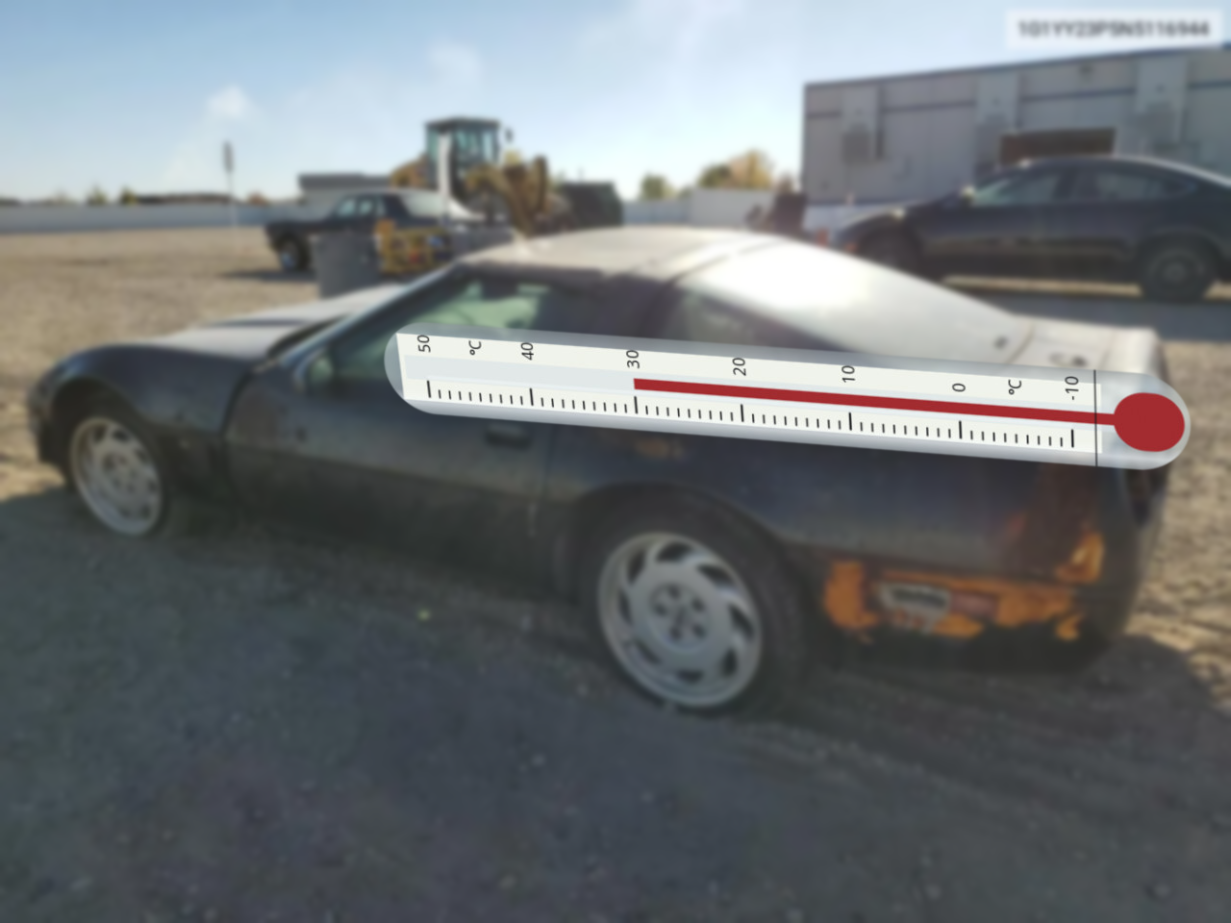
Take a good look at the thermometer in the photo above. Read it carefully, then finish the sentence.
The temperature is 30 °C
